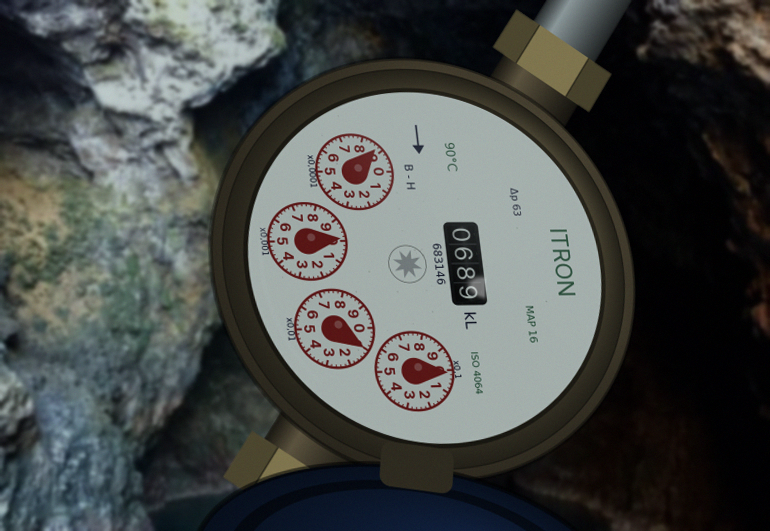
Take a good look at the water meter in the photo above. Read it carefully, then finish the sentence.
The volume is 689.0098 kL
